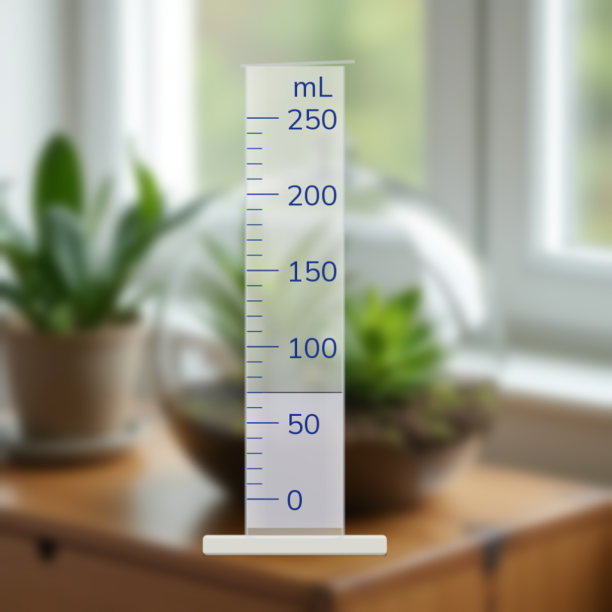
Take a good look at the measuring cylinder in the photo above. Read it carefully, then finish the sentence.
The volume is 70 mL
